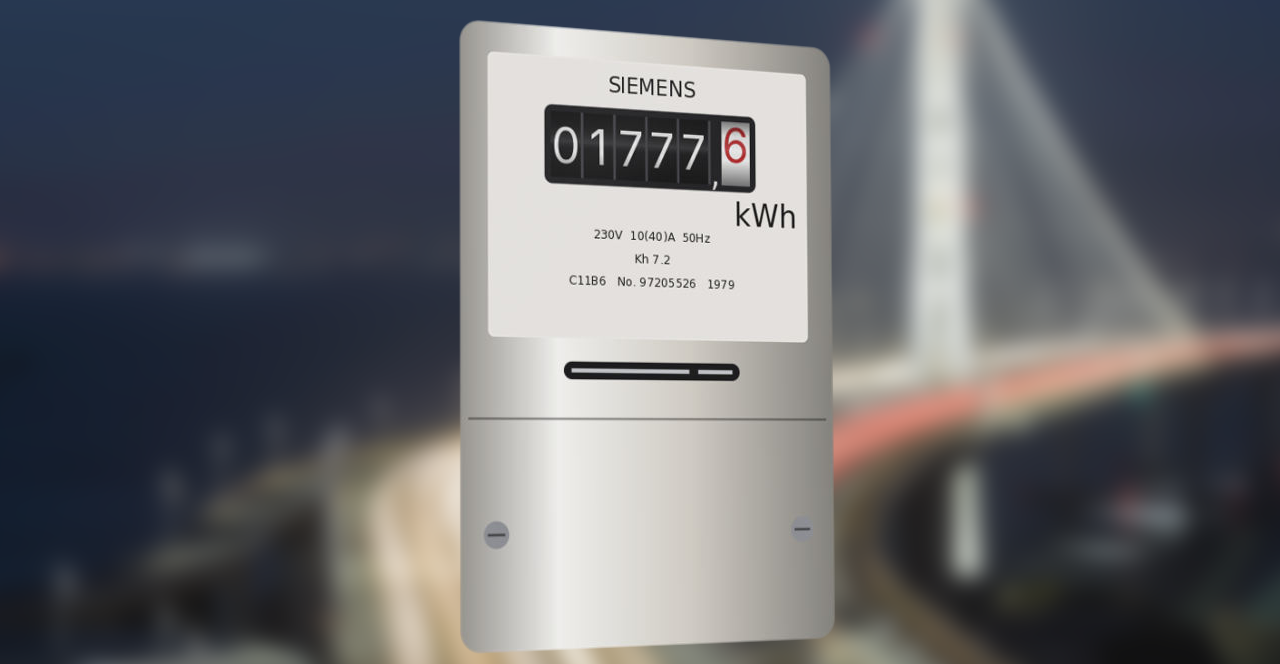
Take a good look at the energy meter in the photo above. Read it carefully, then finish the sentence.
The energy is 1777.6 kWh
